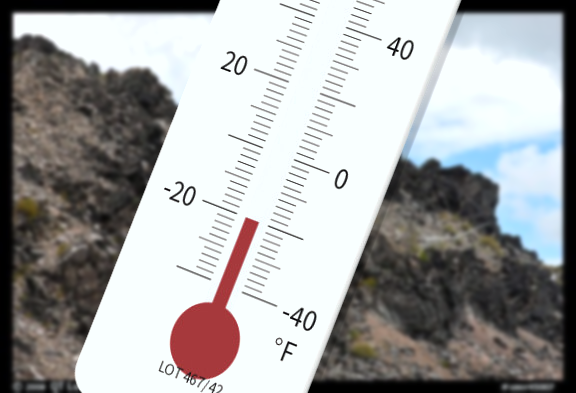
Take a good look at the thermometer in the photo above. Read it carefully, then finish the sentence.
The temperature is -20 °F
